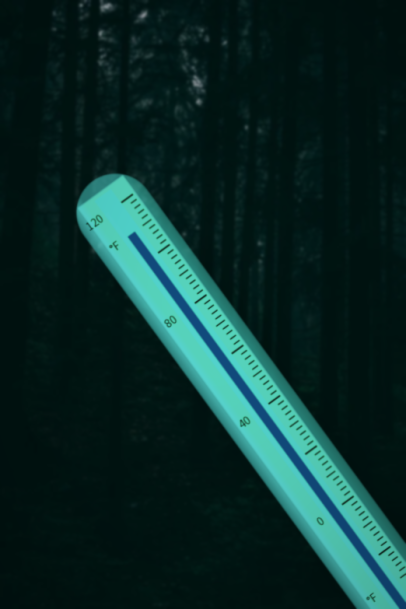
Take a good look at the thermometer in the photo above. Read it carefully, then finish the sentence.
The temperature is 110 °F
